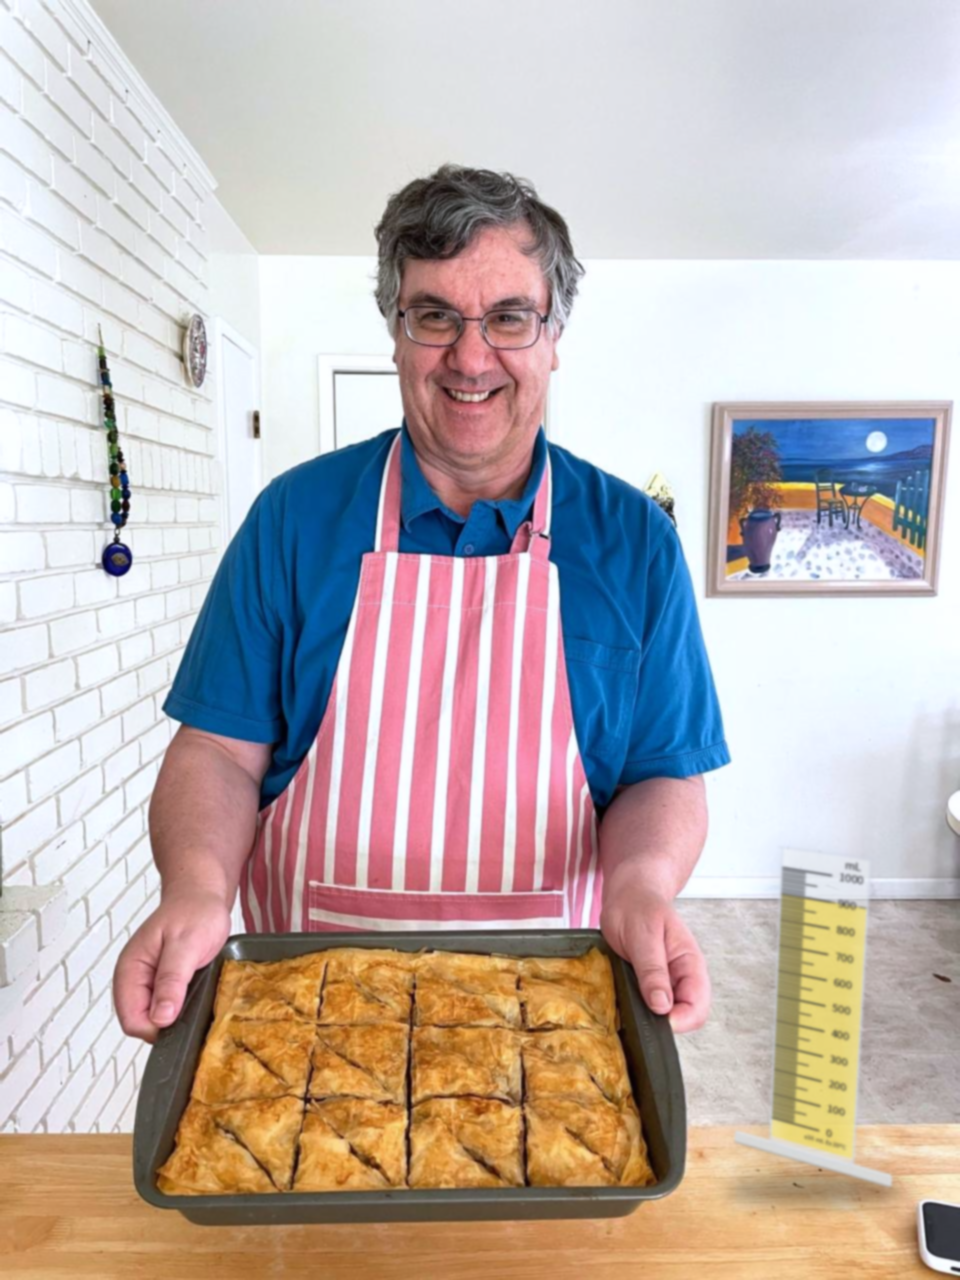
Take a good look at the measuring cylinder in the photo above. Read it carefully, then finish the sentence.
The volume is 900 mL
